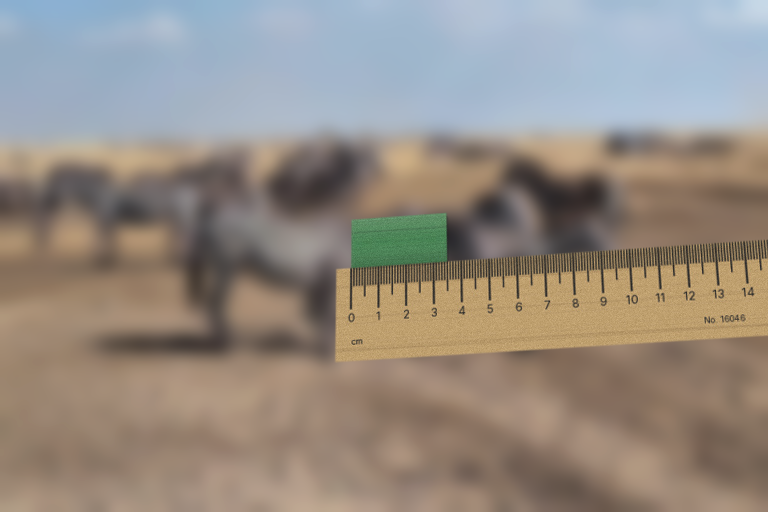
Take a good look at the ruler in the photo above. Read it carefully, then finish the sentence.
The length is 3.5 cm
